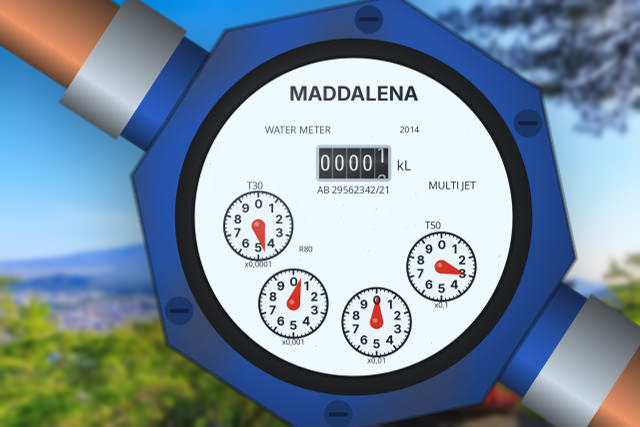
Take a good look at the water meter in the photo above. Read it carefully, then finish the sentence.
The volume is 1.3004 kL
